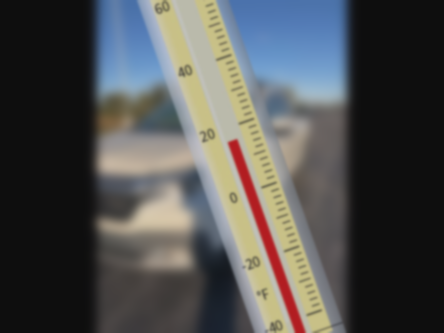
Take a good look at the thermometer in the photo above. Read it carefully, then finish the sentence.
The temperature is 16 °F
